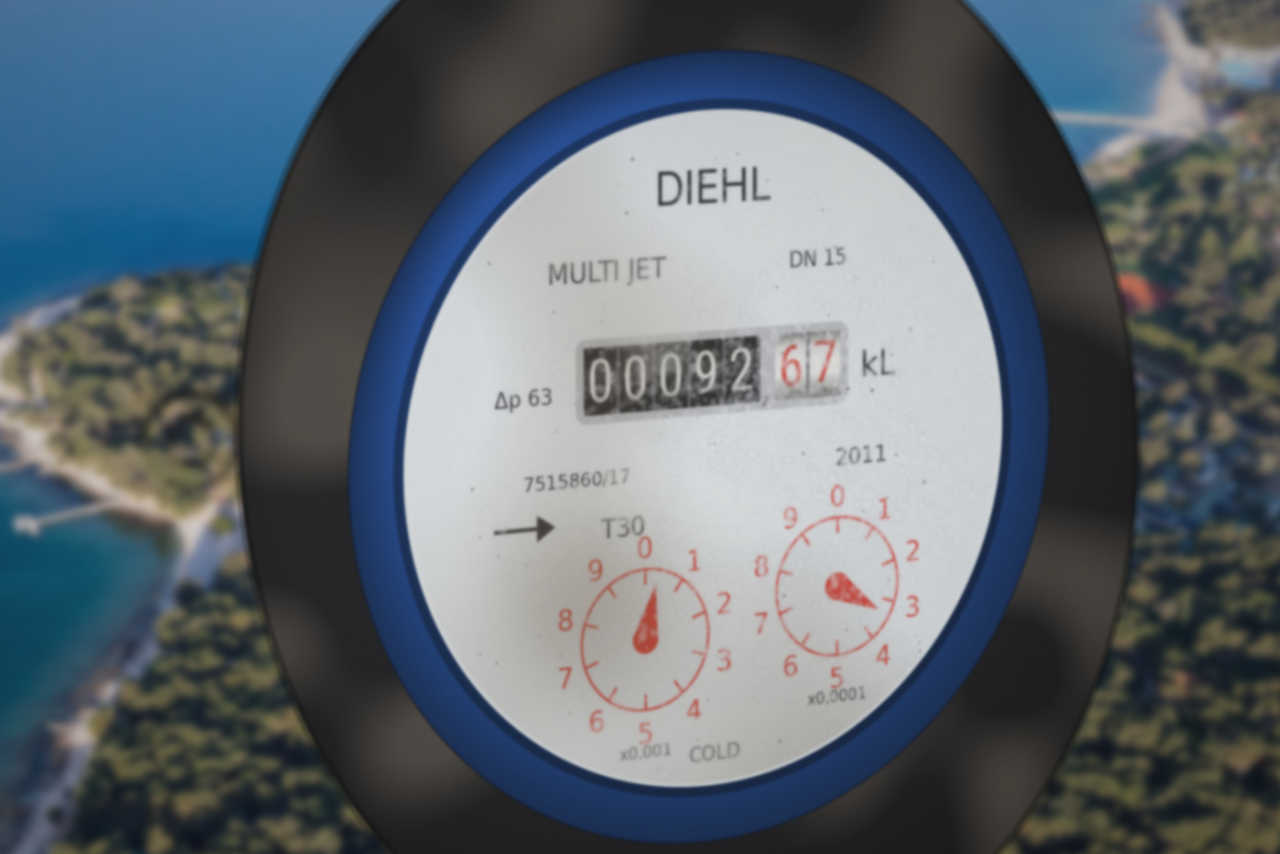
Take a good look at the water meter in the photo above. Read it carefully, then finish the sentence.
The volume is 92.6703 kL
